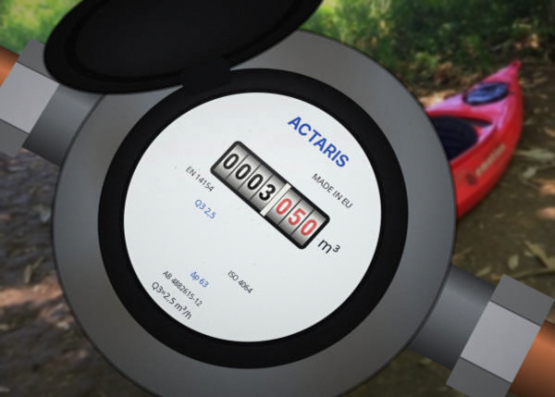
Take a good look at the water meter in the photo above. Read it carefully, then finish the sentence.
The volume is 3.050 m³
